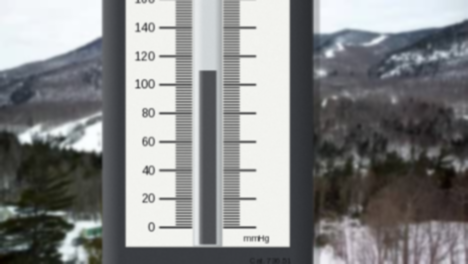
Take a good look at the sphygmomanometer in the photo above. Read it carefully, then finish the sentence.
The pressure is 110 mmHg
